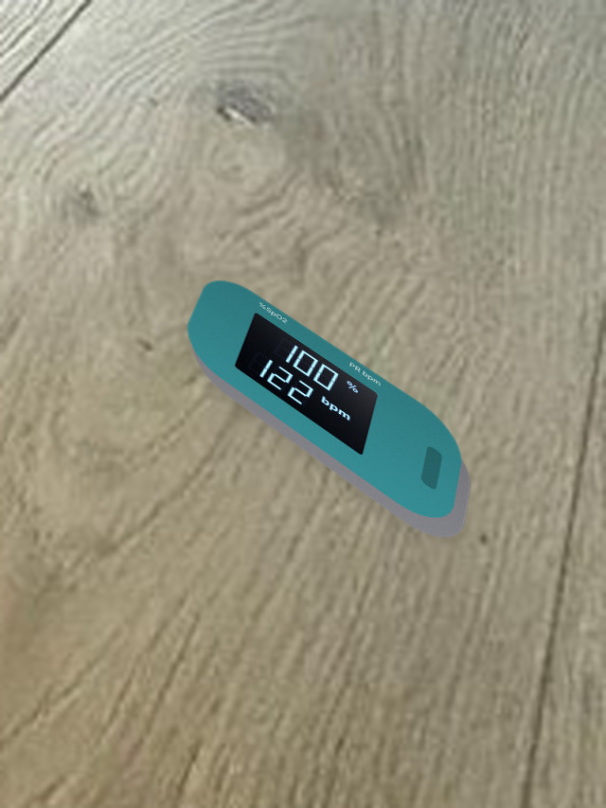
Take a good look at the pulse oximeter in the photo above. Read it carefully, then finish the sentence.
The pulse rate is 122 bpm
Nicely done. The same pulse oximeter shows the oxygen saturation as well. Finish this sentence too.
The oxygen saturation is 100 %
